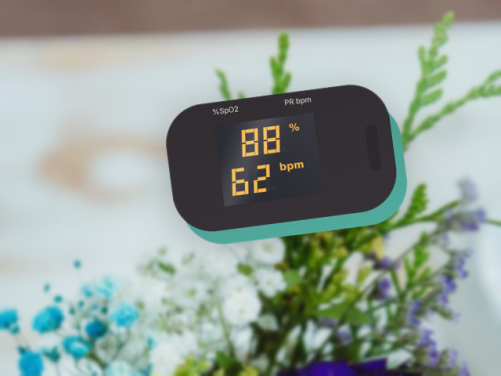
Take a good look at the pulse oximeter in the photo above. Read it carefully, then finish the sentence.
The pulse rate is 62 bpm
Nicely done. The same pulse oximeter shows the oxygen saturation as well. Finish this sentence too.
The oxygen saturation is 88 %
